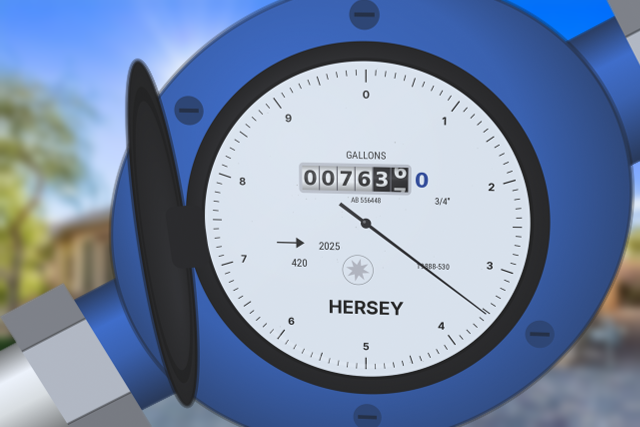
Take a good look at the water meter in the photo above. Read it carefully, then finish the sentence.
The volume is 76363.5 gal
